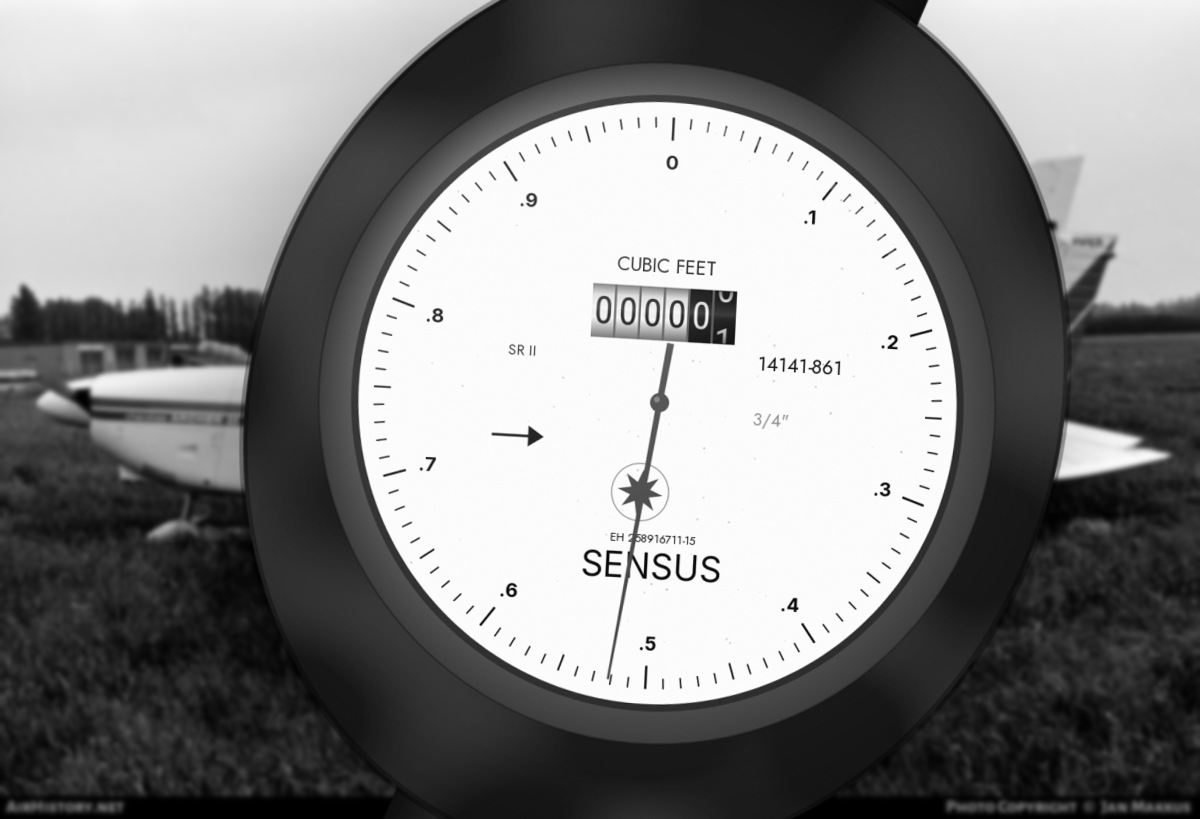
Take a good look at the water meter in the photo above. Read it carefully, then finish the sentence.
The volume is 0.52 ft³
